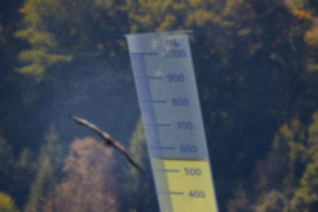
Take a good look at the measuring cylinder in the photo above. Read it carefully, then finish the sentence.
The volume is 550 mL
